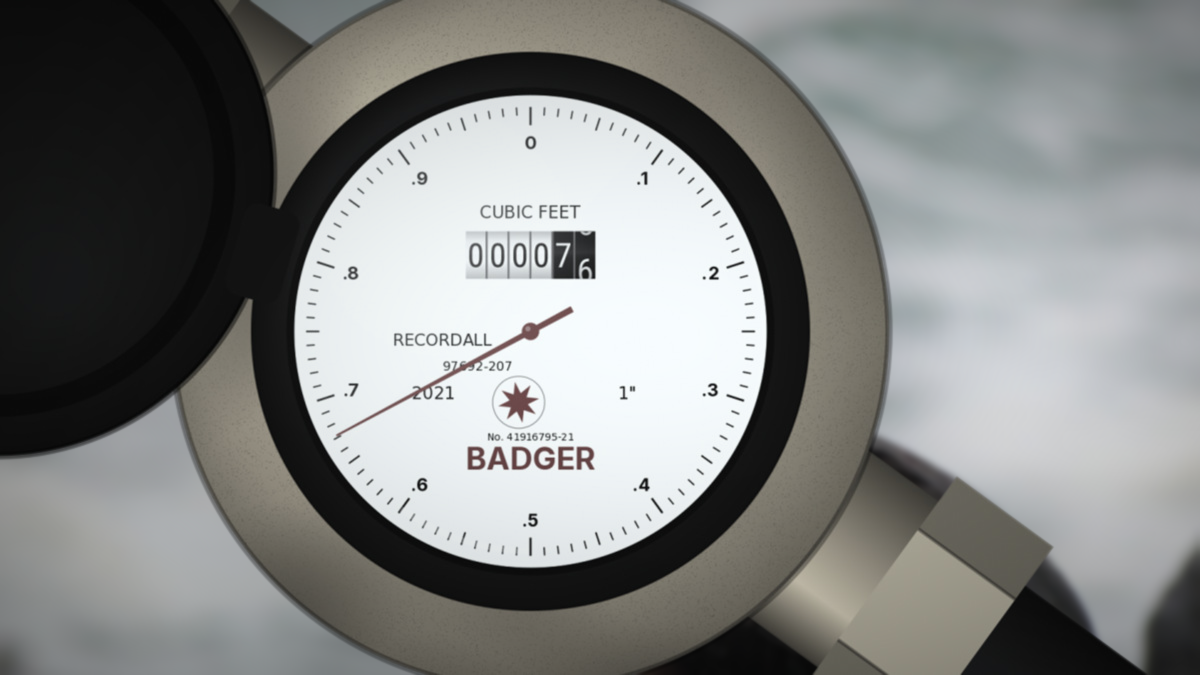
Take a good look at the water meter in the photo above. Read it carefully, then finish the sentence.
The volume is 75.67 ft³
